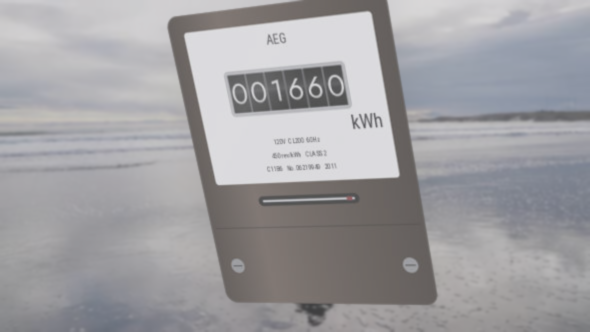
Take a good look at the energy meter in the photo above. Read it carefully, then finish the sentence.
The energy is 1660 kWh
